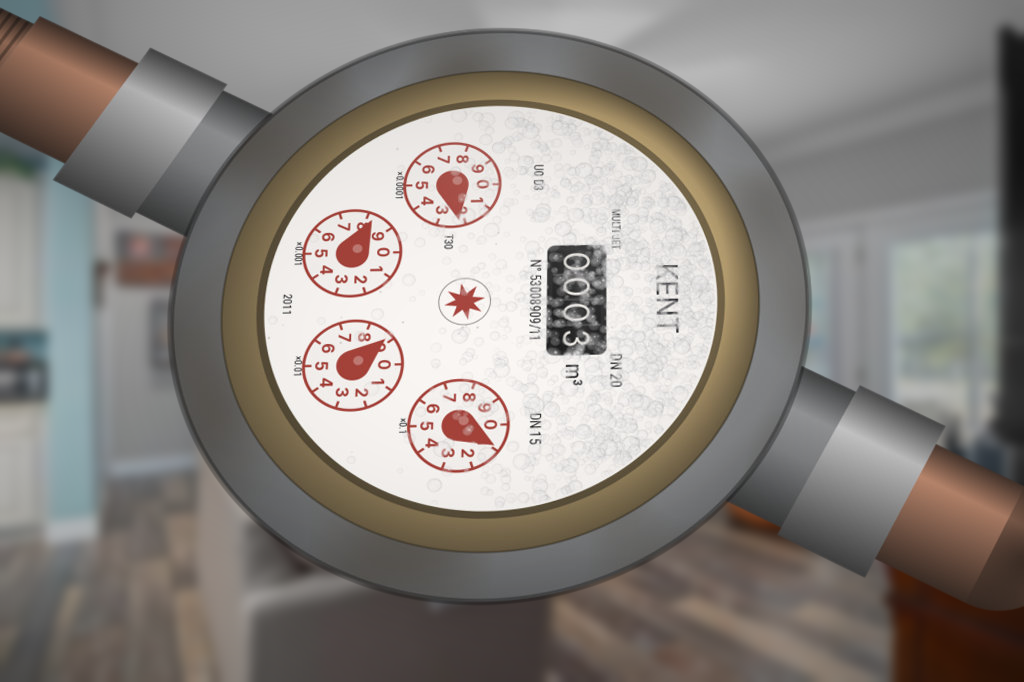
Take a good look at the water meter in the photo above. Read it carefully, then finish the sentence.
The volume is 3.0882 m³
